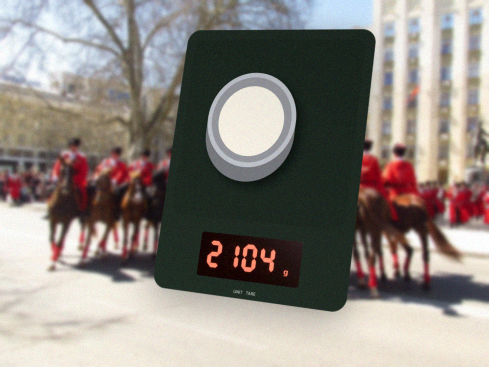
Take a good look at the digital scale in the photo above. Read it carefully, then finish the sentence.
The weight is 2104 g
